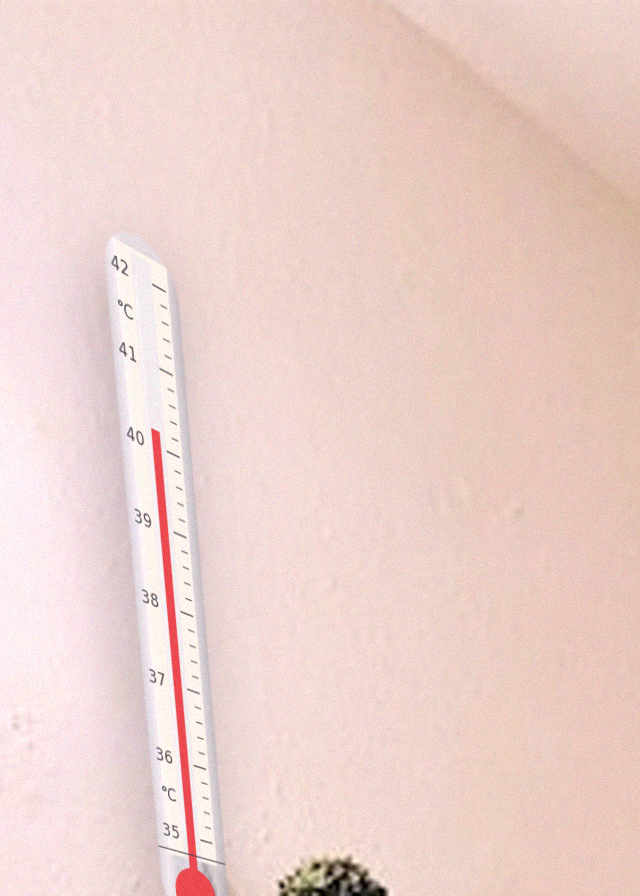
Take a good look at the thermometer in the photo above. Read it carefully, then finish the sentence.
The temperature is 40.2 °C
